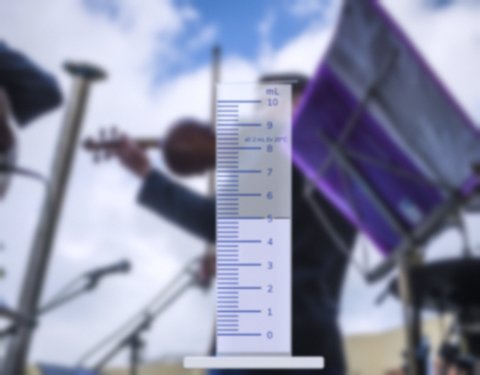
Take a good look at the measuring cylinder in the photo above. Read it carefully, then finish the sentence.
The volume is 5 mL
